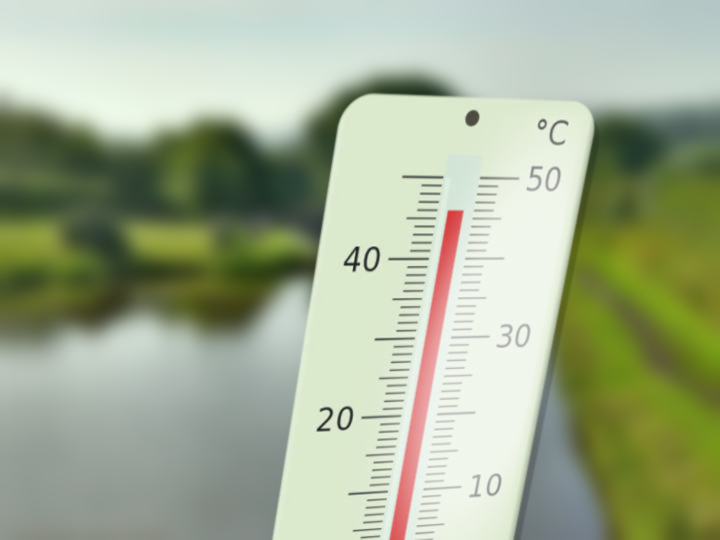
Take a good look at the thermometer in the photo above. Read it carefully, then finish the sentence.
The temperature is 46 °C
